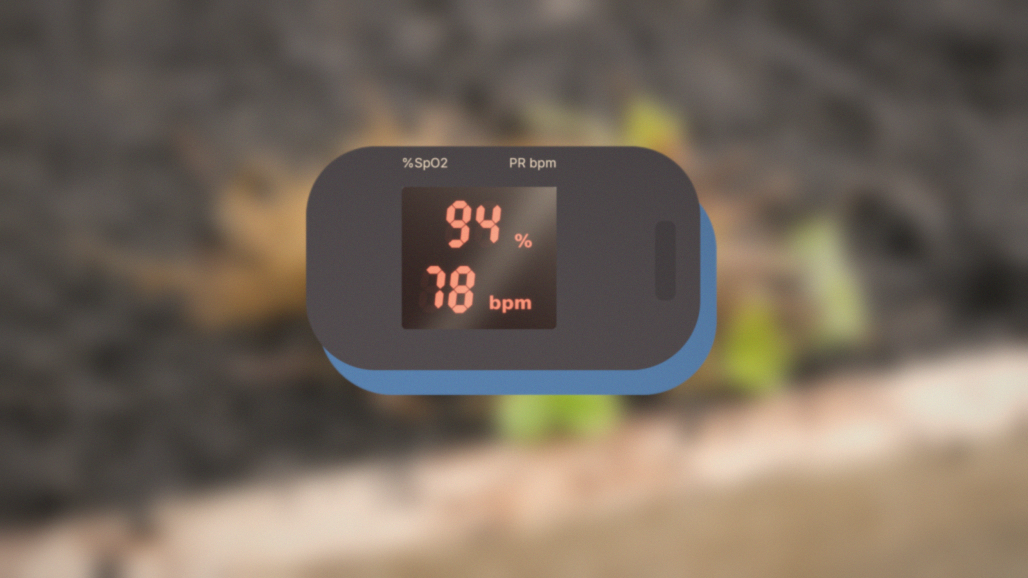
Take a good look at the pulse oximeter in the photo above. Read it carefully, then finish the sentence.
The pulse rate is 78 bpm
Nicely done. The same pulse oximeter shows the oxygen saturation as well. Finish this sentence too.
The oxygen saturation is 94 %
